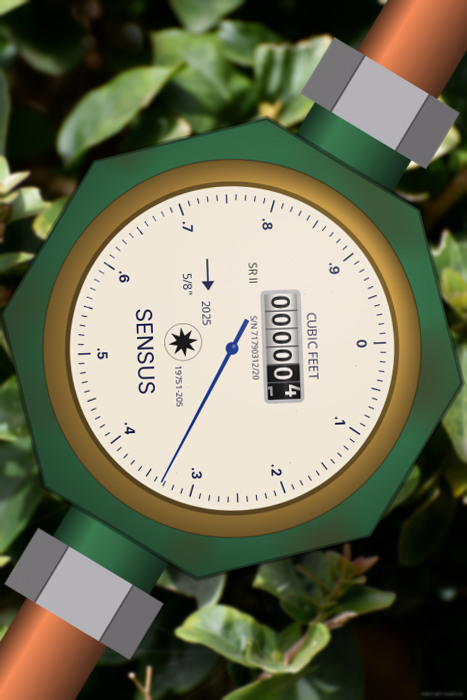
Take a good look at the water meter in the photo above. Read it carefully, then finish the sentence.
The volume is 4.33 ft³
